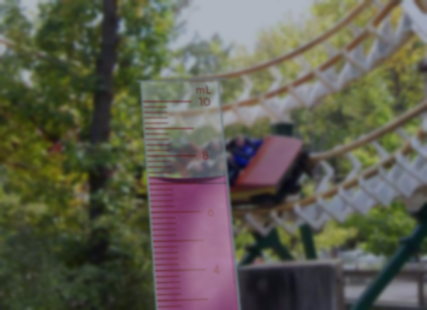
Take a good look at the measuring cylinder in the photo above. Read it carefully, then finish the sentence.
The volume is 7 mL
